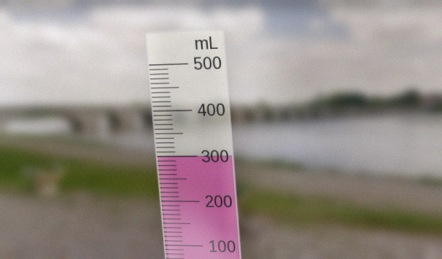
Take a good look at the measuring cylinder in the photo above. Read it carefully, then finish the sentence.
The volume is 300 mL
